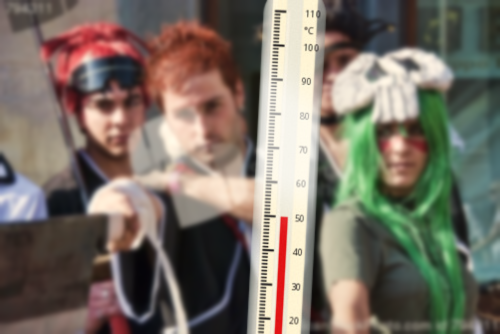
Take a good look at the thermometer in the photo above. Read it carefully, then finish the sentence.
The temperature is 50 °C
